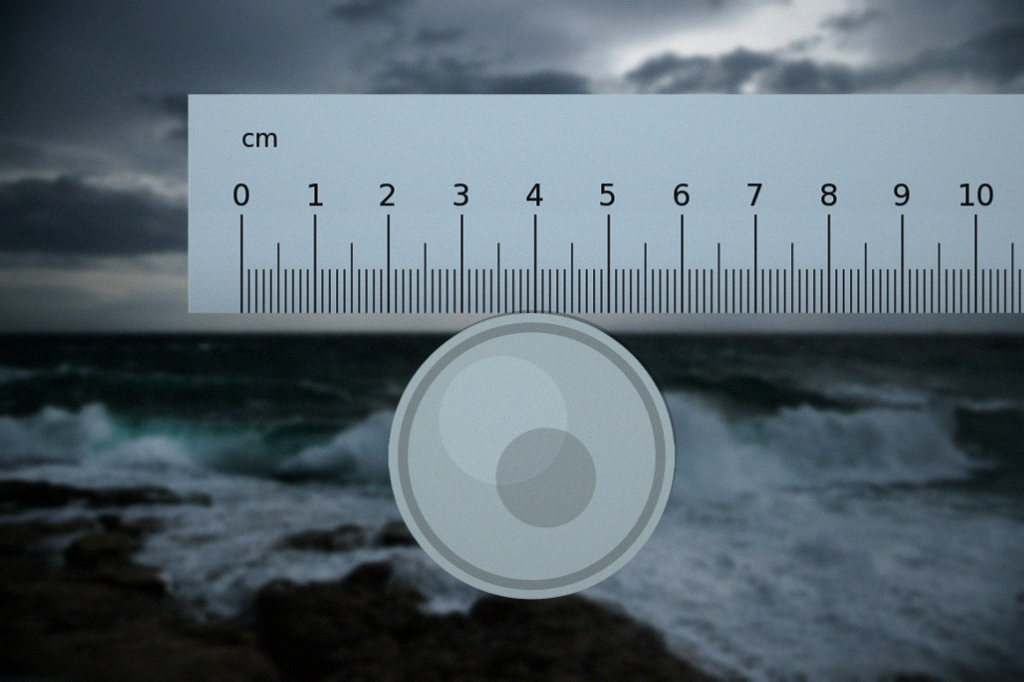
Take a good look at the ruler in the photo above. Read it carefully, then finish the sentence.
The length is 3.9 cm
